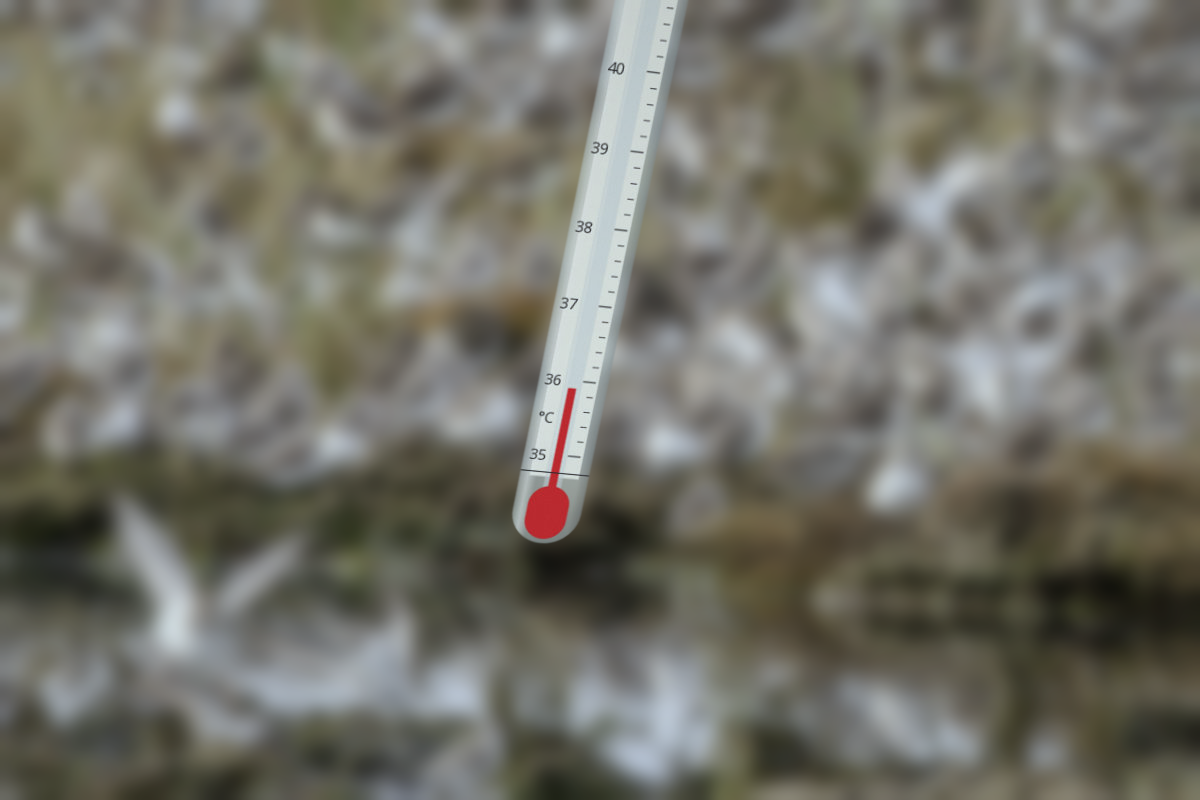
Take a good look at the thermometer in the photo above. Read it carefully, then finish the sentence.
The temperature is 35.9 °C
